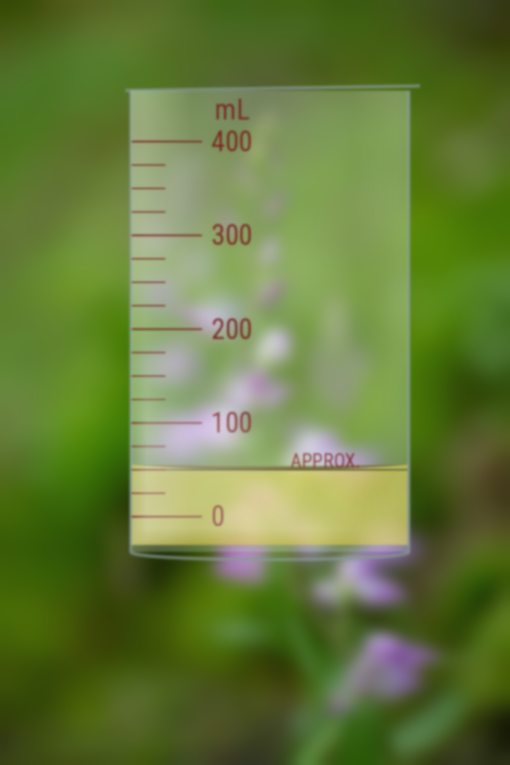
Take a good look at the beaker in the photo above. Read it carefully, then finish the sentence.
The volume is 50 mL
